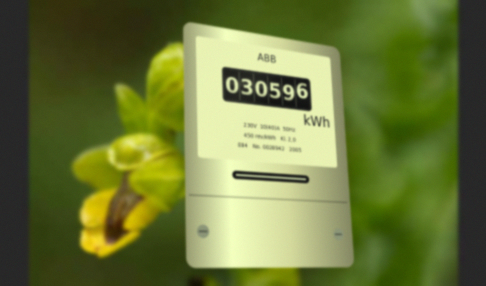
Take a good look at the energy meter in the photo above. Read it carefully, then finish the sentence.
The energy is 30596 kWh
